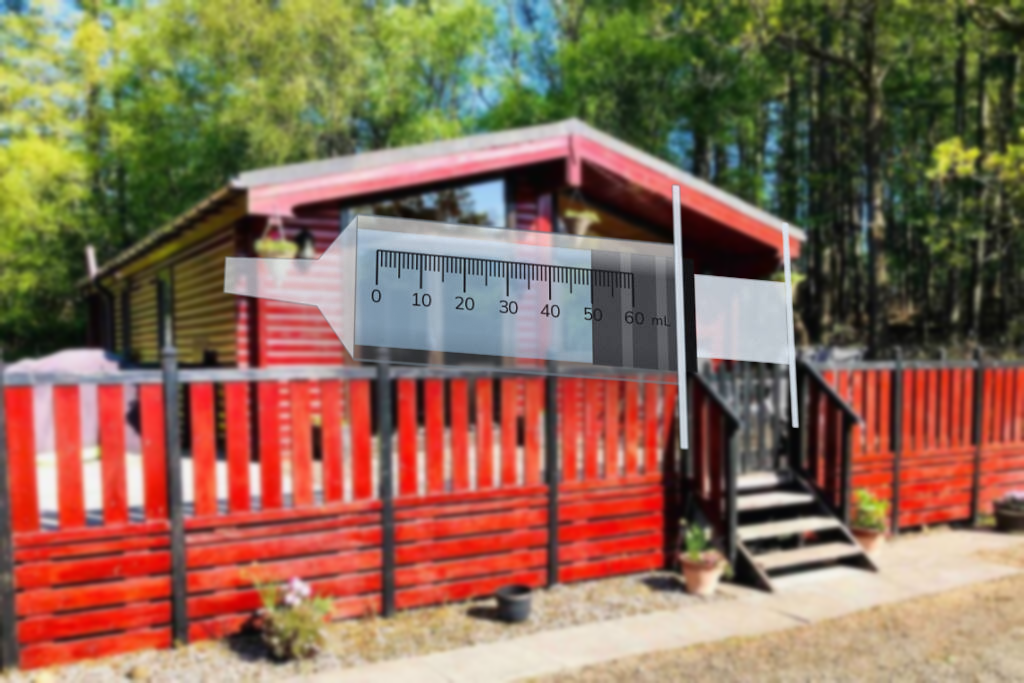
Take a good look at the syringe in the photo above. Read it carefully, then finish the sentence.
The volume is 50 mL
